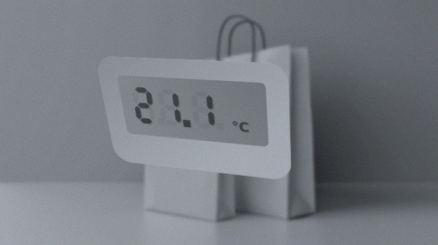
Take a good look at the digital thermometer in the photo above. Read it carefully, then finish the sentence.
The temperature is 21.1 °C
